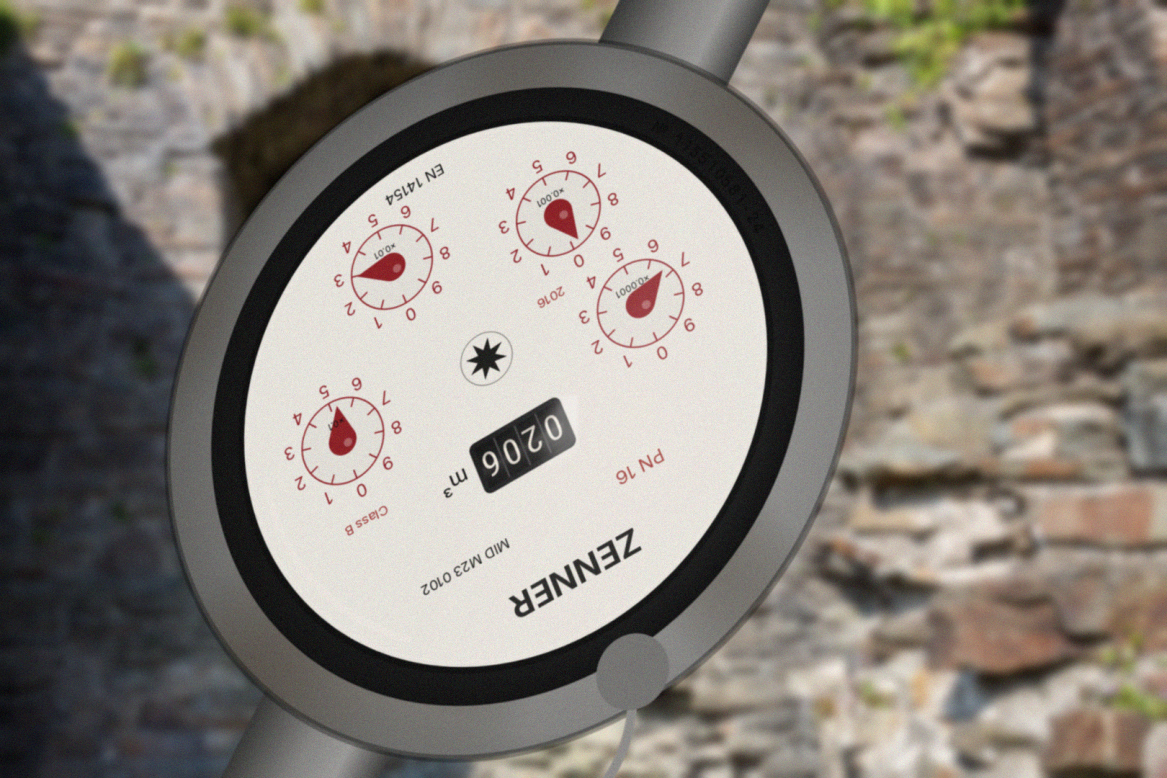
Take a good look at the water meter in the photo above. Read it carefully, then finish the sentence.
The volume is 206.5296 m³
